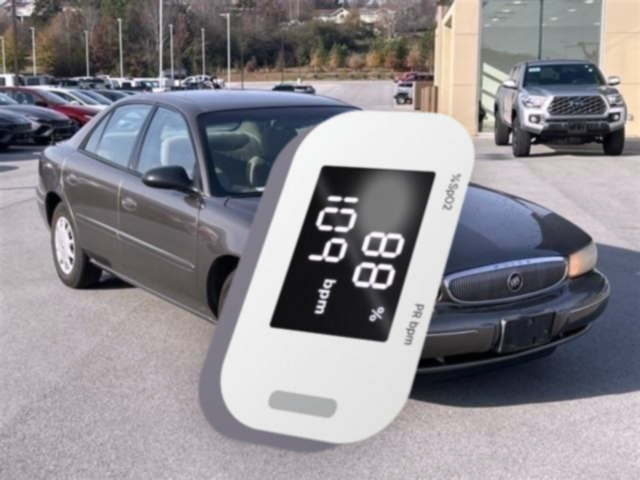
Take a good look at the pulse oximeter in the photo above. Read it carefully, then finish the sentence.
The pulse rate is 109 bpm
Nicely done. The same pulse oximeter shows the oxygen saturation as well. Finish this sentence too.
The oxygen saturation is 88 %
